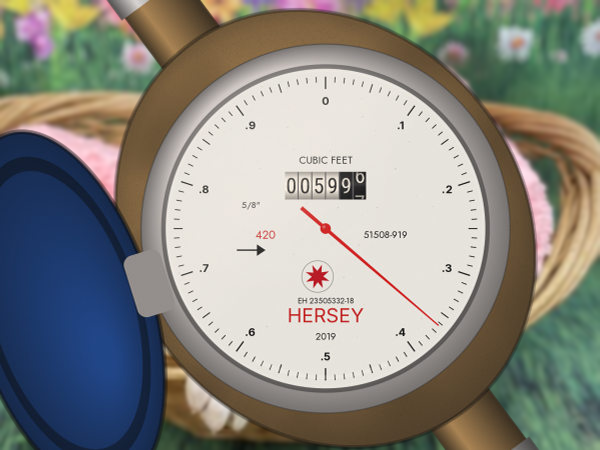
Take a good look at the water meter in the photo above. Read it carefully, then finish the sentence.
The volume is 5996.36 ft³
